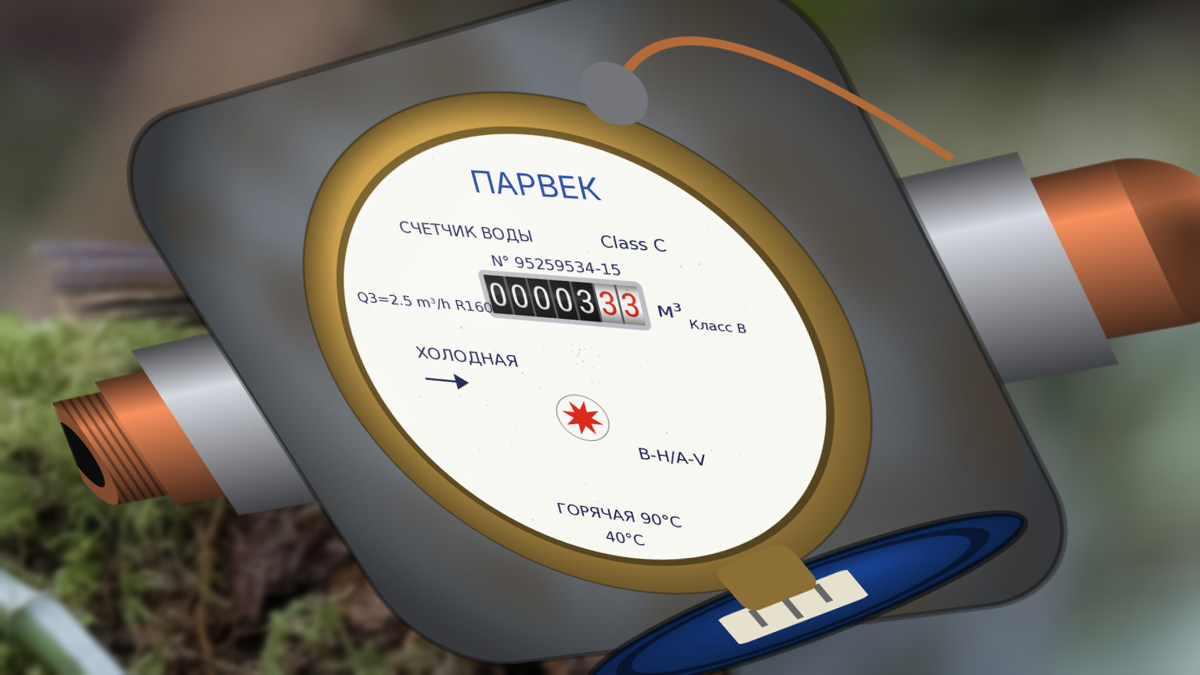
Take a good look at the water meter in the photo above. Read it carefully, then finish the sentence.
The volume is 3.33 m³
